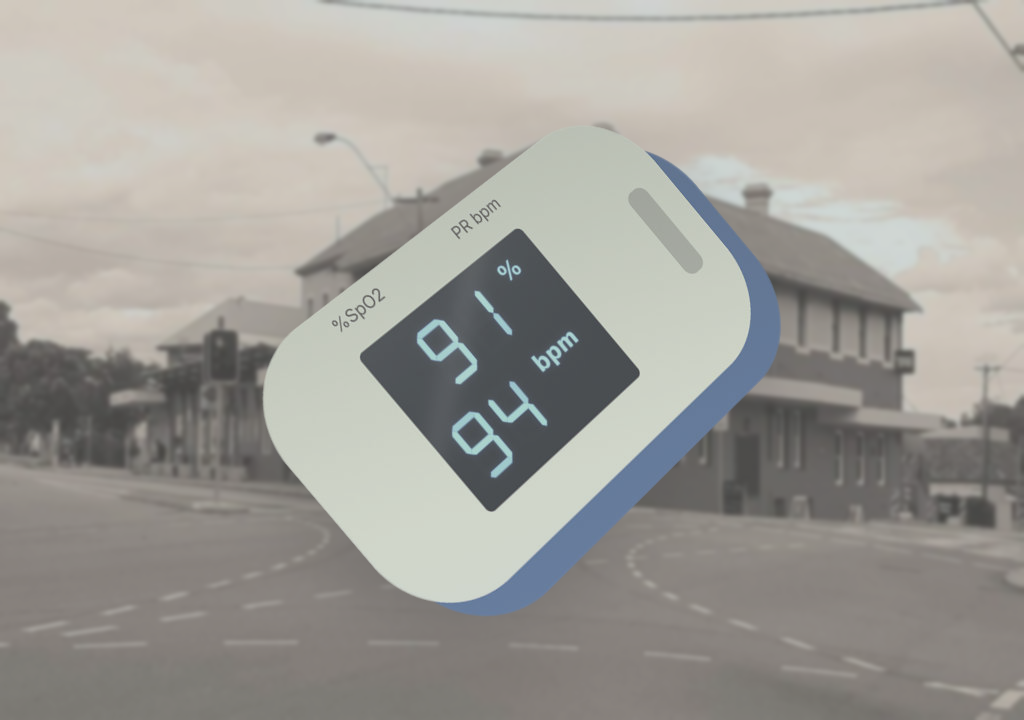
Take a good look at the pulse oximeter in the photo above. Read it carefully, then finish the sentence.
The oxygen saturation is 91 %
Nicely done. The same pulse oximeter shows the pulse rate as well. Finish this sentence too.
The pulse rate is 94 bpm
